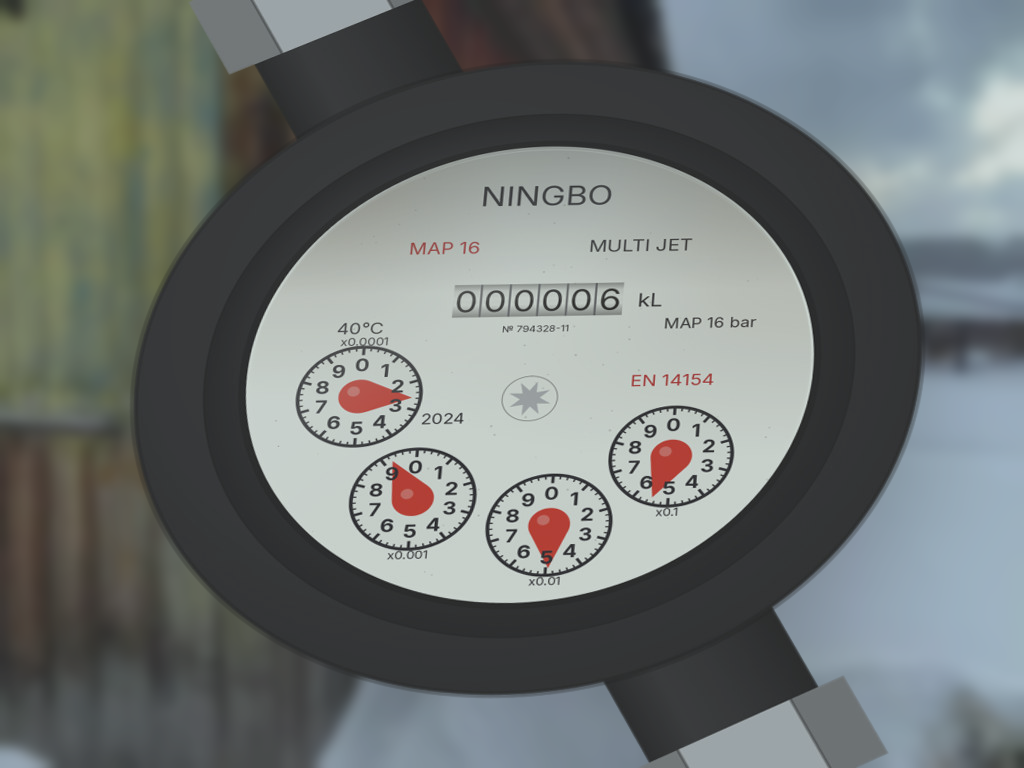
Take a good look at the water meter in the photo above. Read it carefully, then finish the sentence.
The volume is 6.5492 kL
